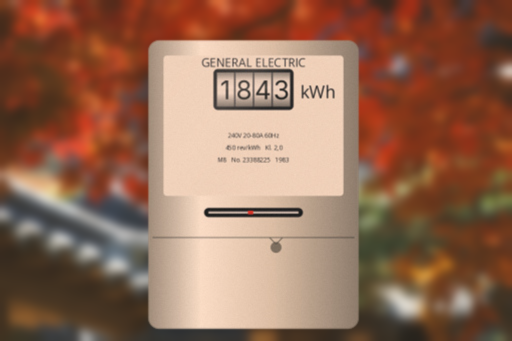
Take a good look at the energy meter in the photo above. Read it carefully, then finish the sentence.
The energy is 1843 kWh
